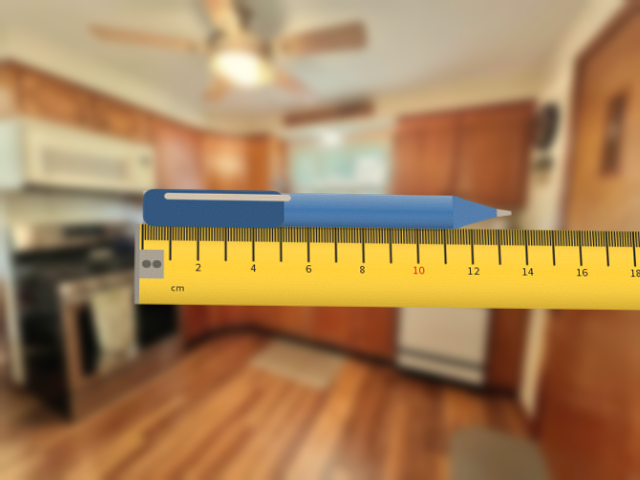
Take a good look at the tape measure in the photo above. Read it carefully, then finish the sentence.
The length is 13.5 cm
